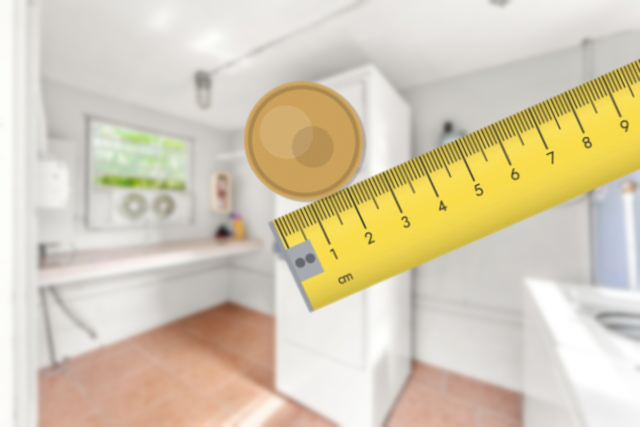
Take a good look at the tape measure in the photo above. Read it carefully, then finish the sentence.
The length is 3 cm
